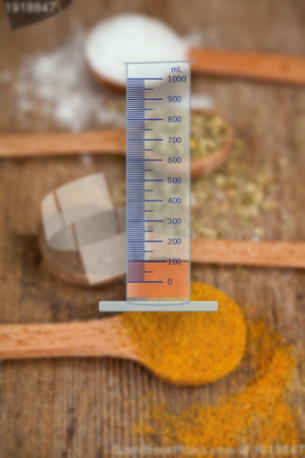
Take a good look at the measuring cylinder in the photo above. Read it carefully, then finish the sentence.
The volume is 100 mL
